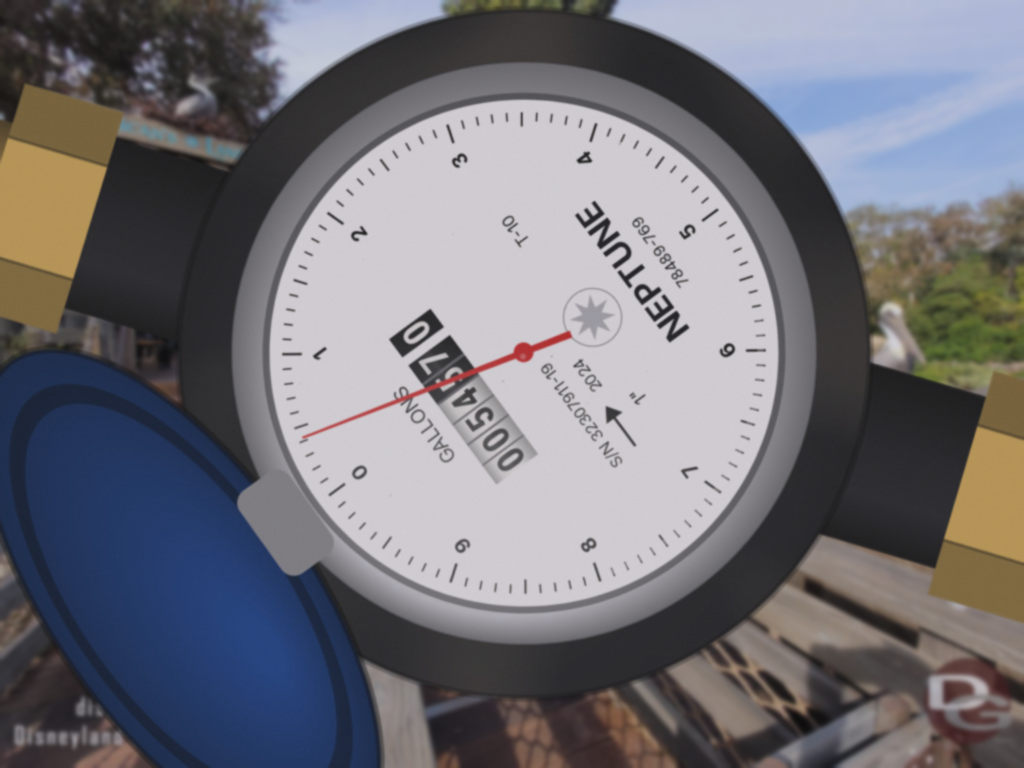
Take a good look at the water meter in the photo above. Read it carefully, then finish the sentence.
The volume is 54570.4 gal
